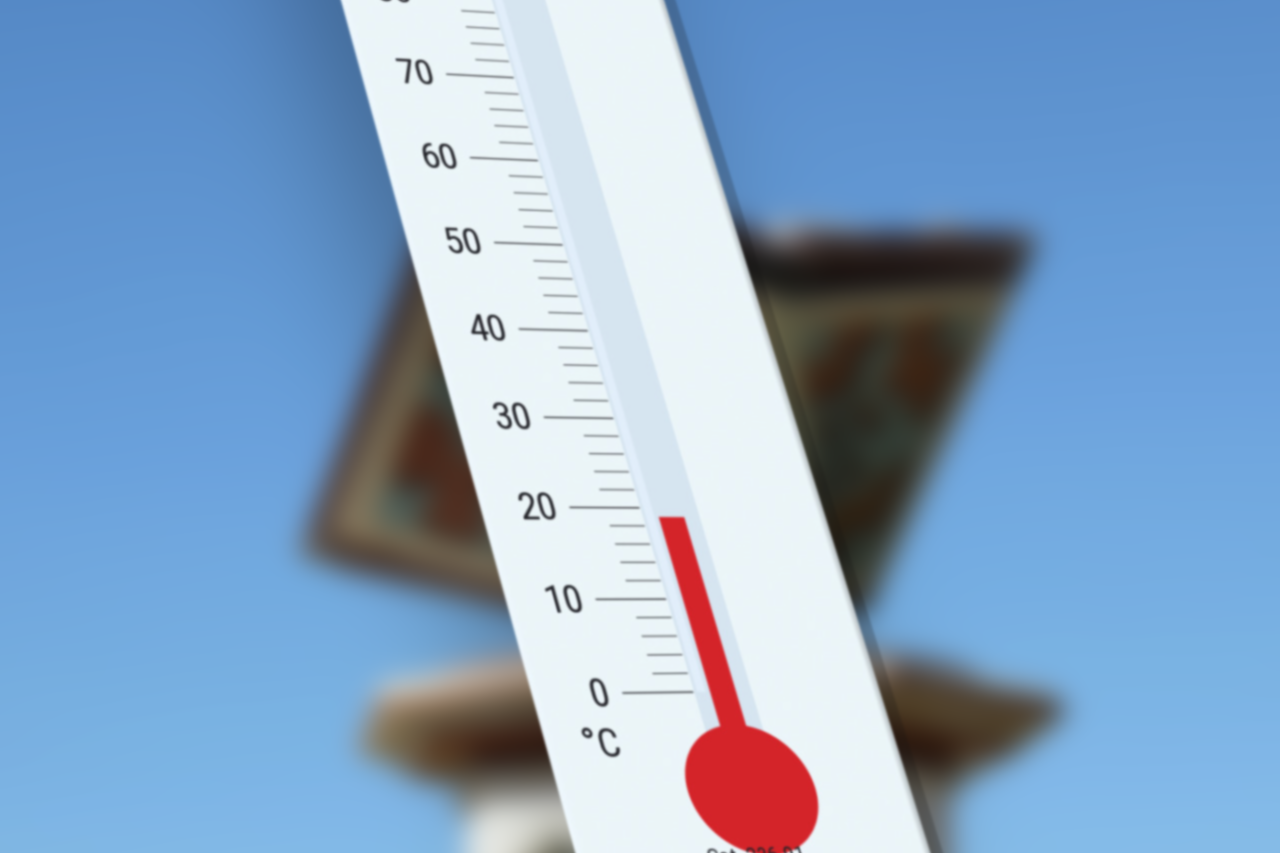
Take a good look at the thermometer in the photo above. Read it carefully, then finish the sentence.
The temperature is 19 °C
